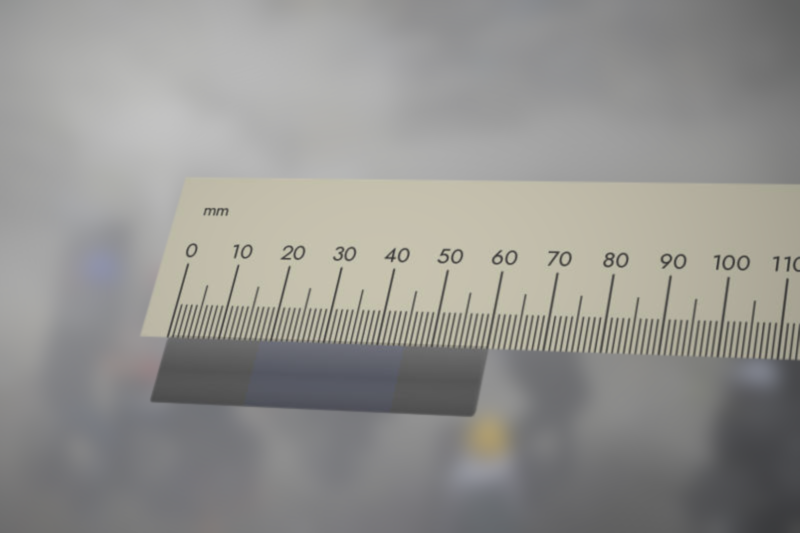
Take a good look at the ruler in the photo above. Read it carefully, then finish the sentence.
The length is 60 mm
